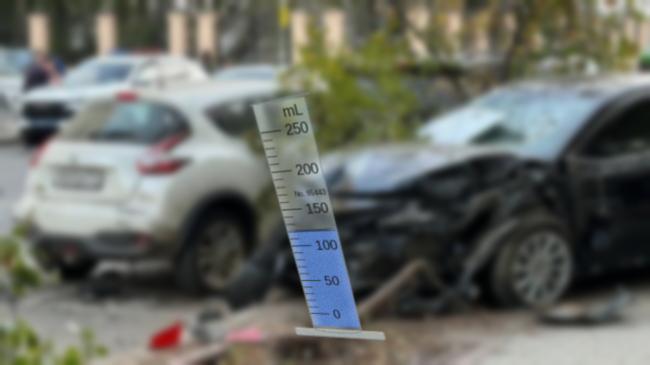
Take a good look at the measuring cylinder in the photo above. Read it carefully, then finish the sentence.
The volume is 120 mL
